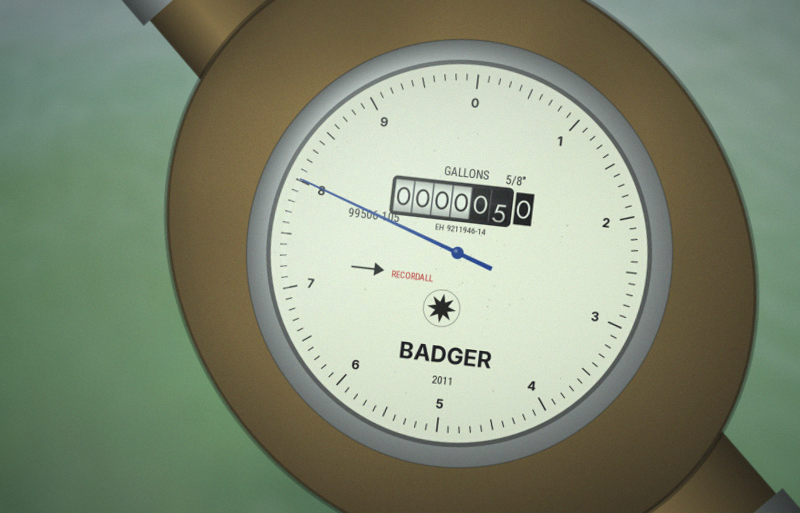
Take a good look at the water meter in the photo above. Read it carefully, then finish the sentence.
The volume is 48.0 gal
